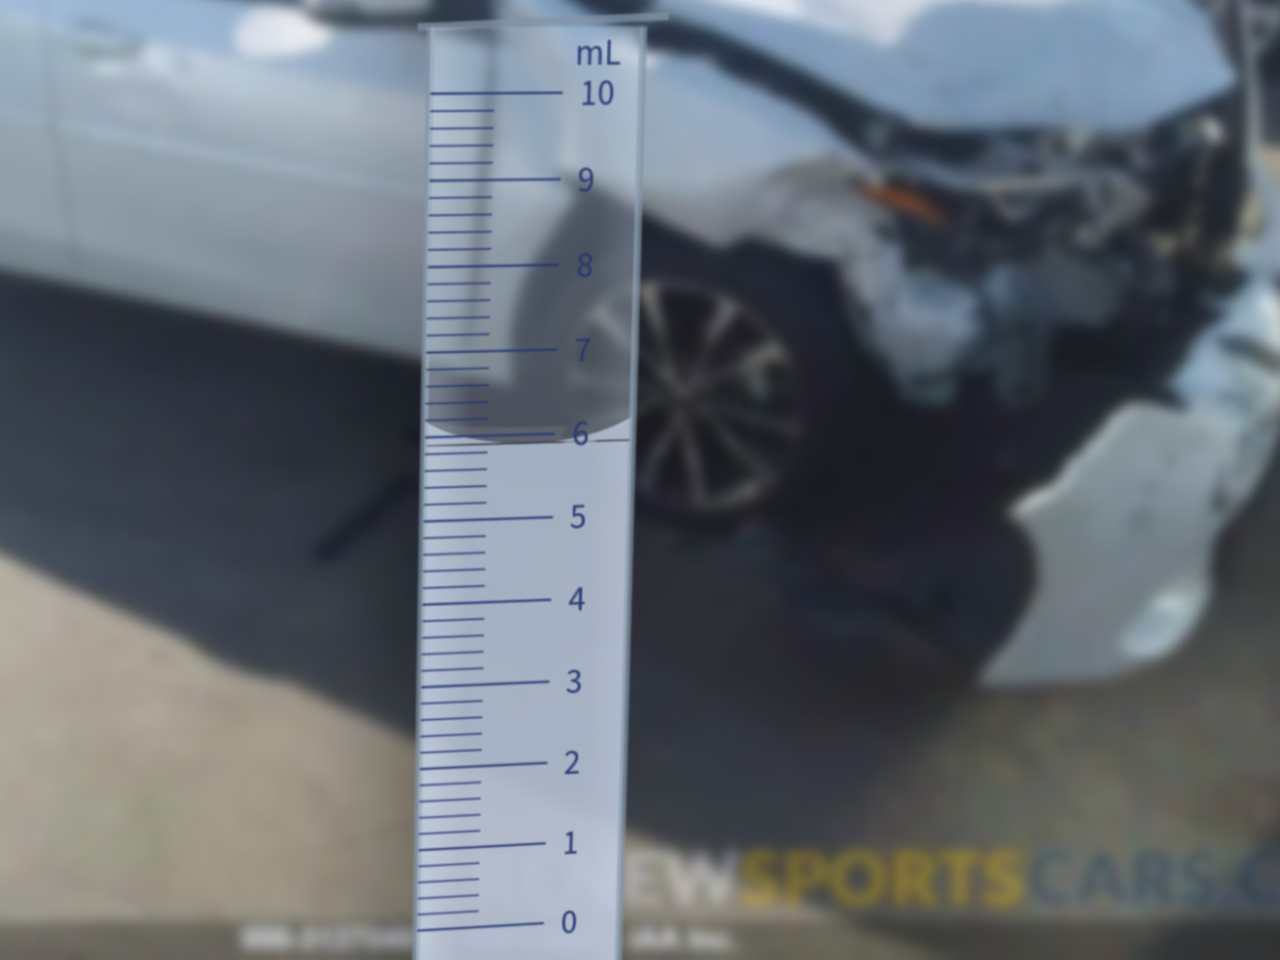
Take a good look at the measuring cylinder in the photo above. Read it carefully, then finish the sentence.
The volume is 5.9 mL
